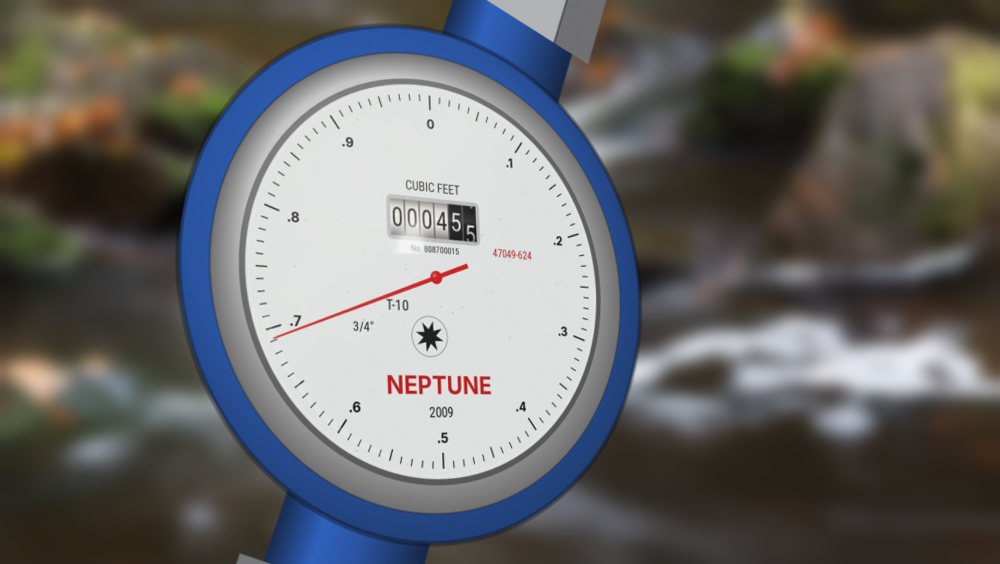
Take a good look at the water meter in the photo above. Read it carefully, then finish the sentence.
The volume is 454.69 ft³
